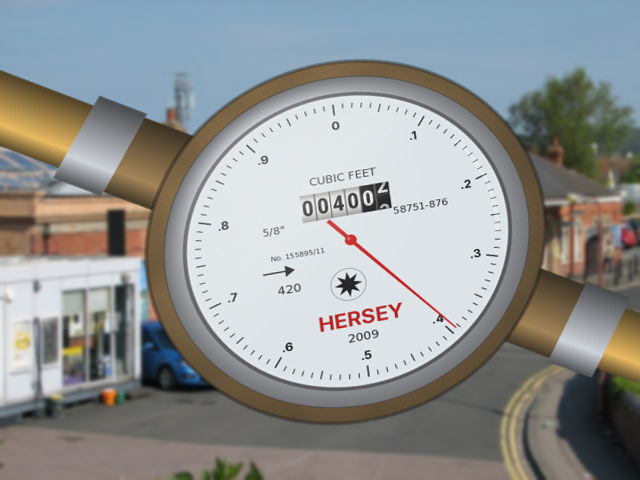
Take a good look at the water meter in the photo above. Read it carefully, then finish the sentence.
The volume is 4002.39 ft³
